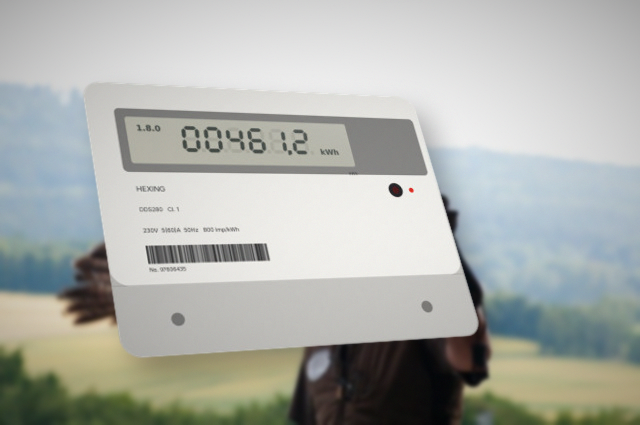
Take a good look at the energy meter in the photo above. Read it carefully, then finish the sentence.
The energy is 461.2 kWh
